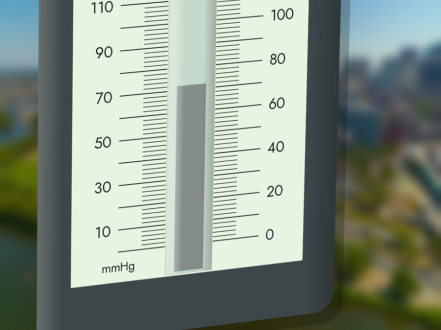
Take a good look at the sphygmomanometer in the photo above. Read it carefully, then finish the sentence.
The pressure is 72 mmHg
